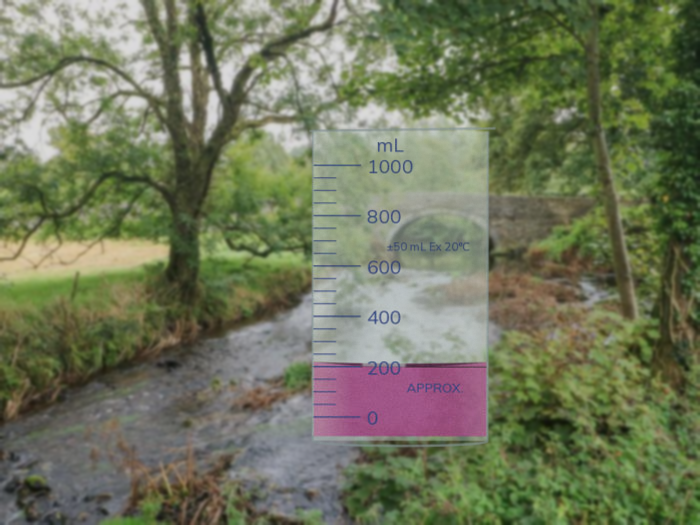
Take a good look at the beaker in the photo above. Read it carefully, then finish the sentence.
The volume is 200 mL
